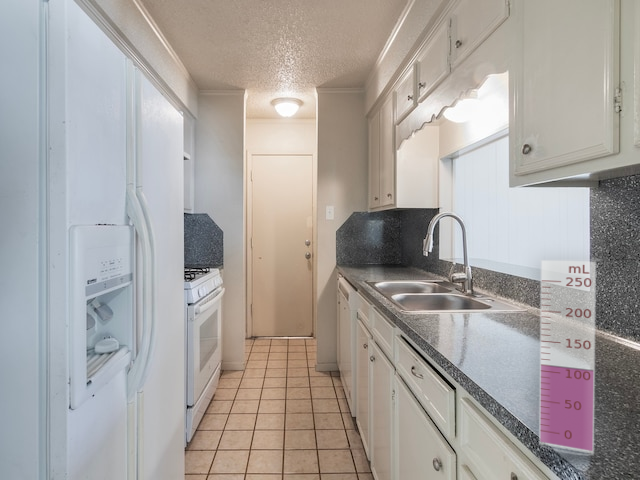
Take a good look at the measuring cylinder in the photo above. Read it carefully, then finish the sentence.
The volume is 110 mL
